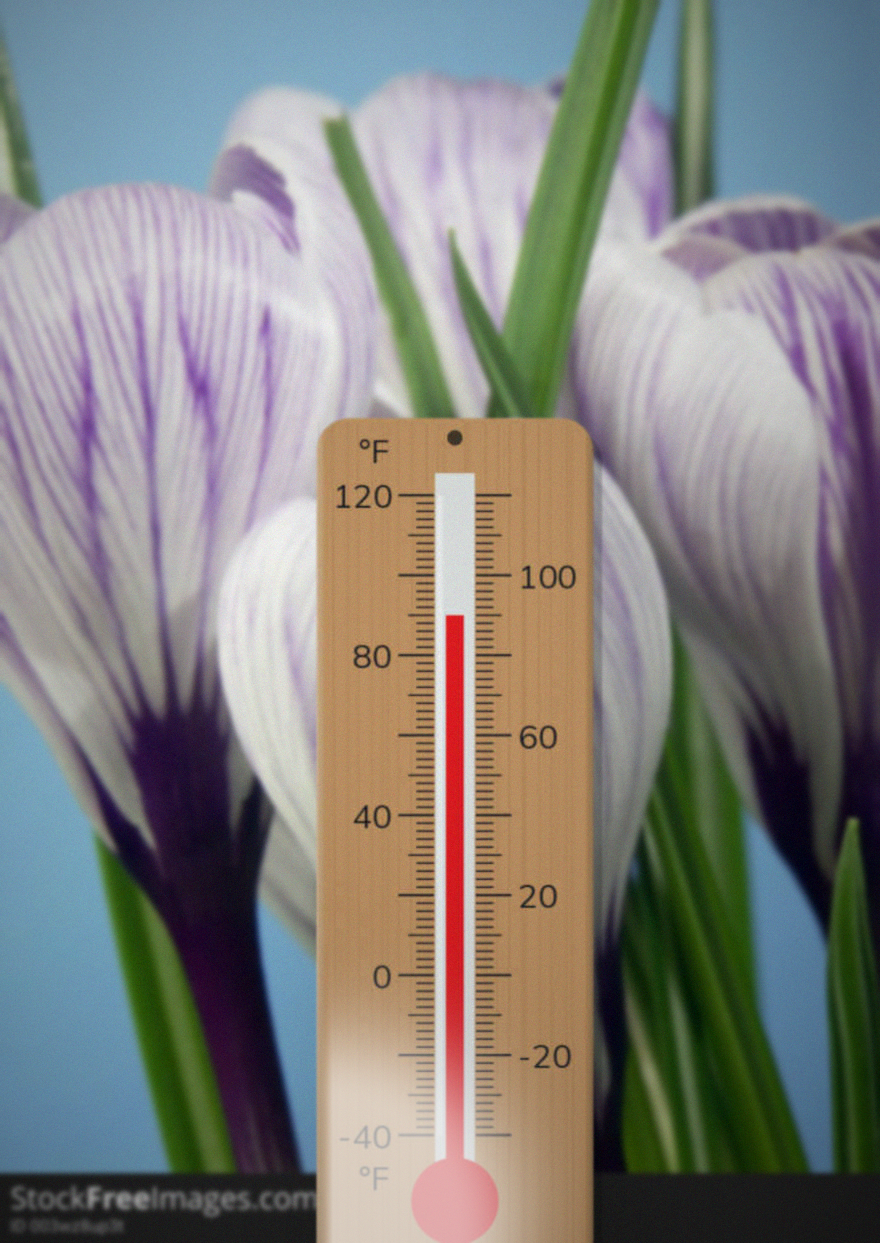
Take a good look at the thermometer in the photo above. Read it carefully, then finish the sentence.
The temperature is 90 °F
